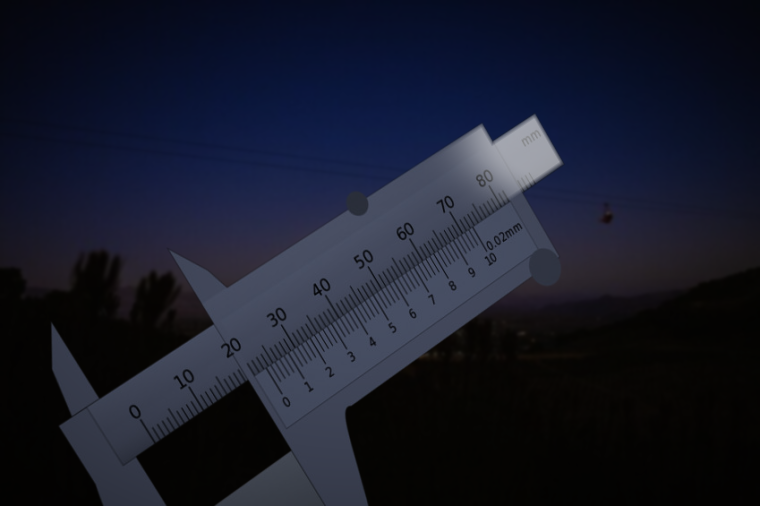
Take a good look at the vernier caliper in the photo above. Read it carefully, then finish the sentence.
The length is 23.5 mm
